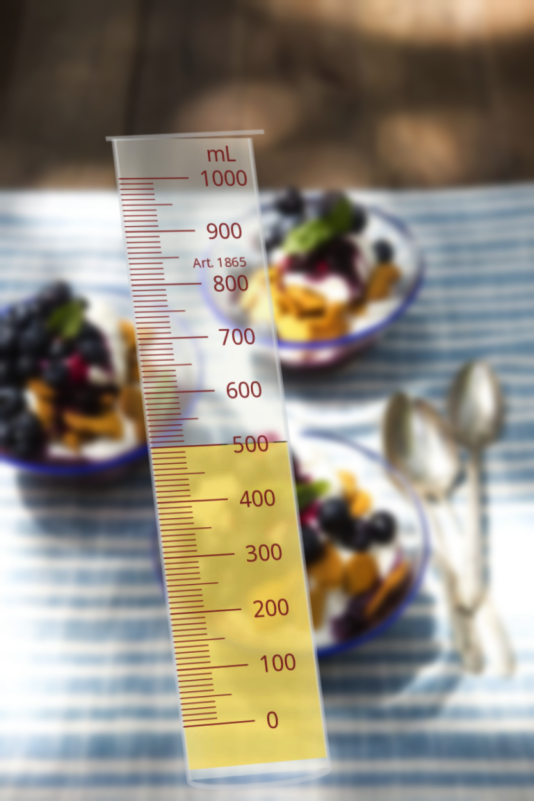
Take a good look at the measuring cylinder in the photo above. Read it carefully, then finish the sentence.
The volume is 500 mL
